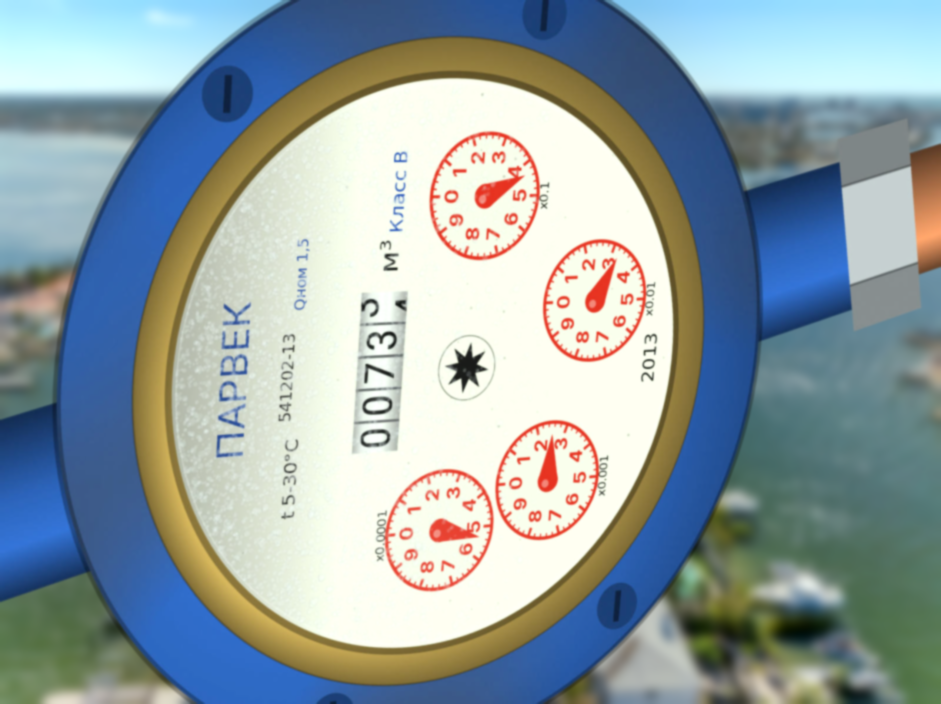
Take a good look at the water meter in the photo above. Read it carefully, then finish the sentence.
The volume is 733.4325 m³
